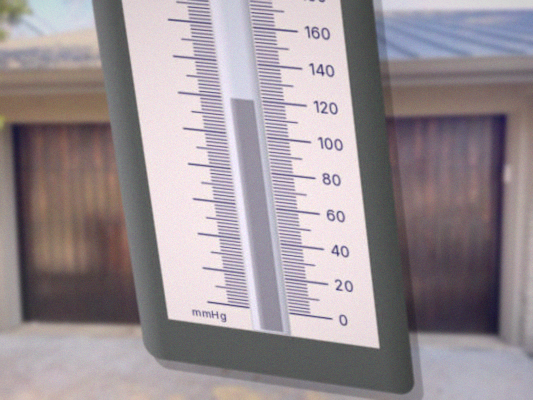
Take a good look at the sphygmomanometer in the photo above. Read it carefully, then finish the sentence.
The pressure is 120 mmHg
